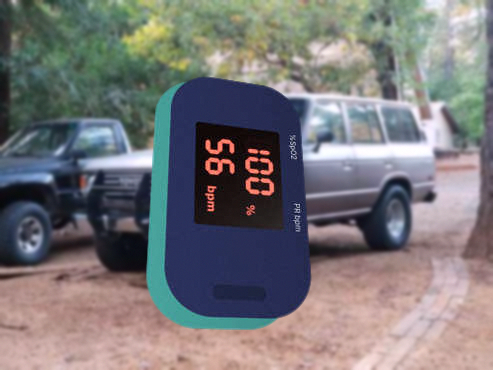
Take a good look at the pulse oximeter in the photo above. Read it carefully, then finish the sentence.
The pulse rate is 56 bpm
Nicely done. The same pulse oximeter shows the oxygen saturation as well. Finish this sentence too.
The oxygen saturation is 100 %
